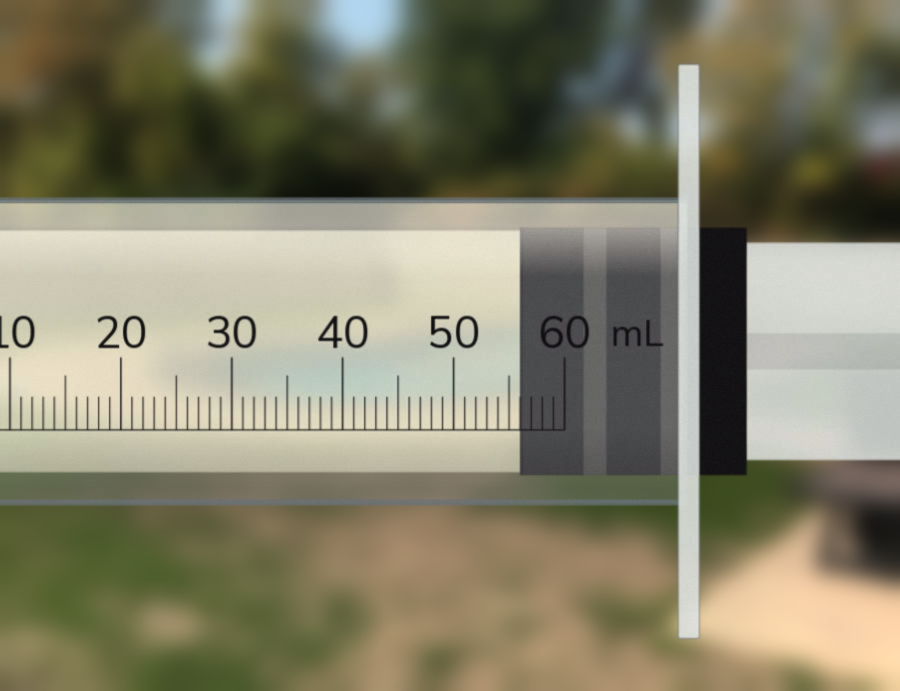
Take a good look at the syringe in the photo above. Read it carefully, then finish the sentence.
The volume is 56 mL
